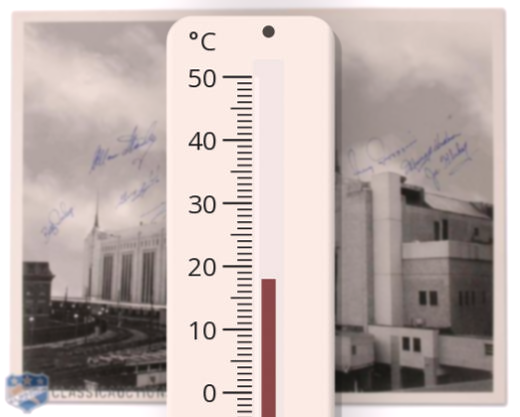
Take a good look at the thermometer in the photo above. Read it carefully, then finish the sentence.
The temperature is 18 °C
